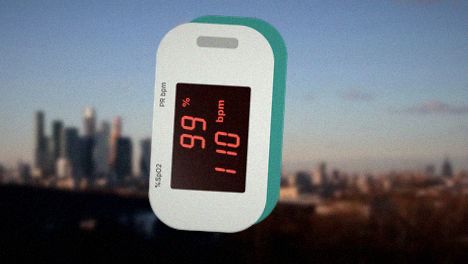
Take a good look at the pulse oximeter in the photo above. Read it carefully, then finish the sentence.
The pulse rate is 110 bpm
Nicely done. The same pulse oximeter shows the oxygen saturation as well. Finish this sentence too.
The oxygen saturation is 99 %
